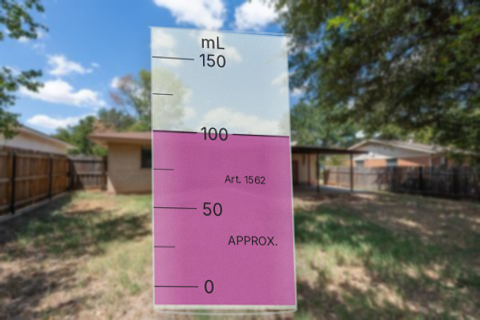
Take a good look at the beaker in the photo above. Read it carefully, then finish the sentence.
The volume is 100 mL
